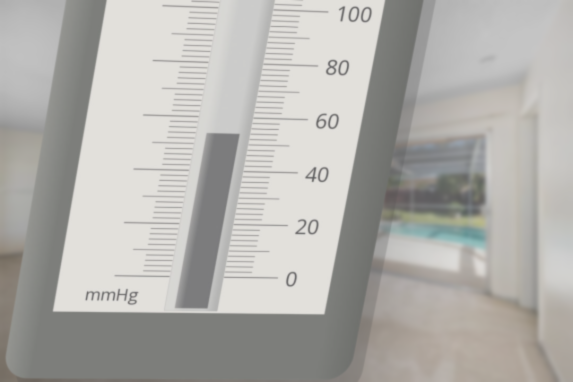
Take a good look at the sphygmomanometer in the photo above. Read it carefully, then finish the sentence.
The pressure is 54 mmHg
